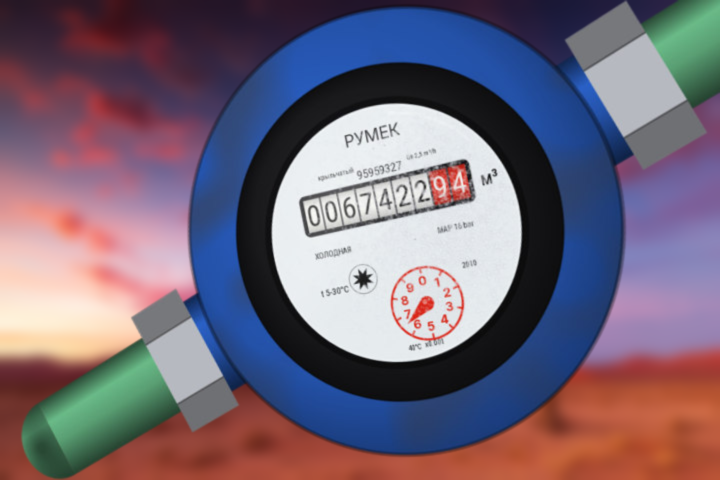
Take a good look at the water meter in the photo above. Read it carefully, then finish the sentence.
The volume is 67422.946 m³
